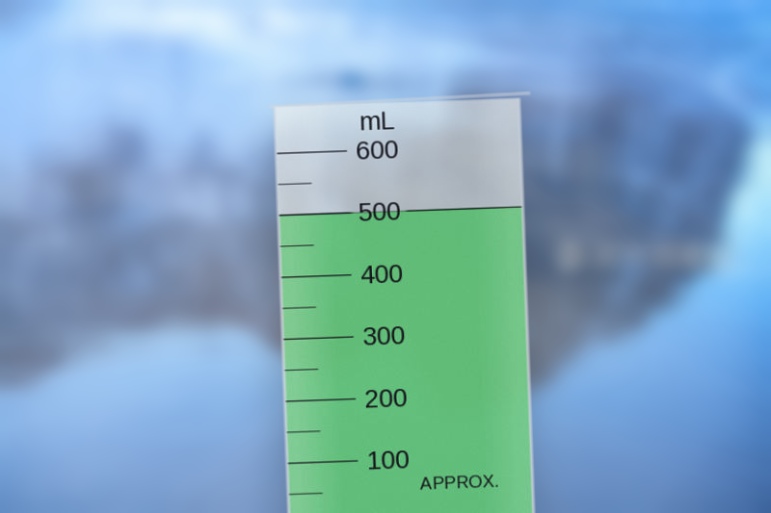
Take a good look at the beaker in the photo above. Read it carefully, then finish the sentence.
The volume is 500 mL
